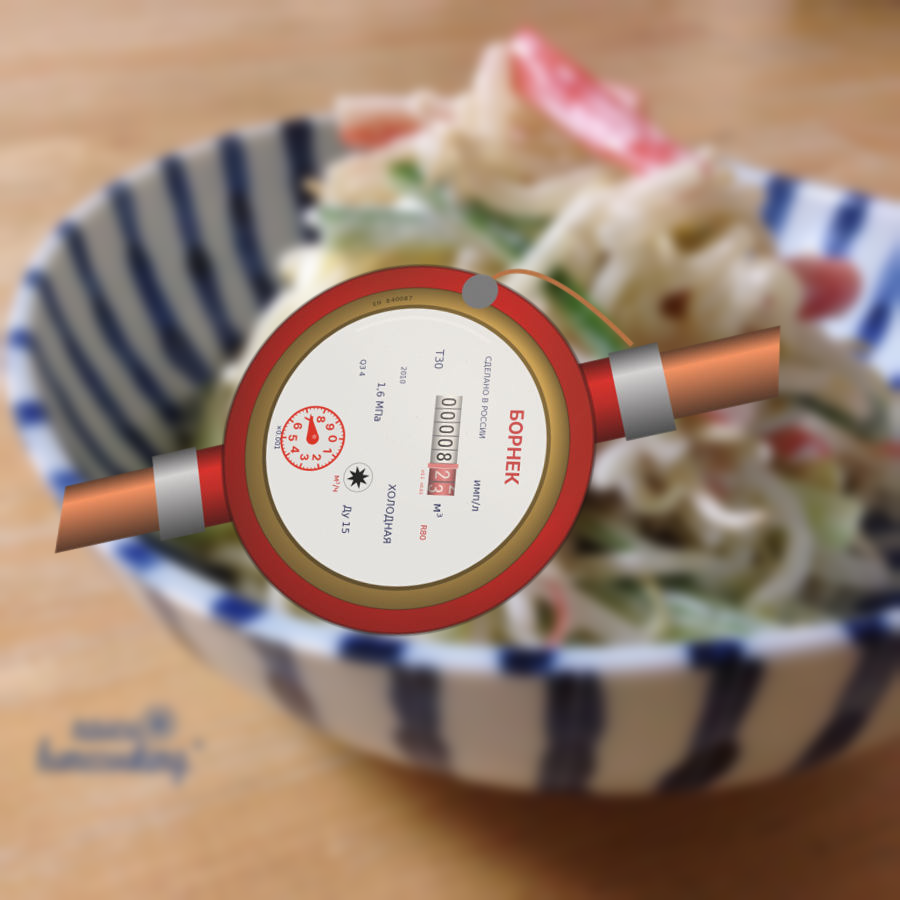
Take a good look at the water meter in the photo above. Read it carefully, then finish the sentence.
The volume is 8.227 m³
